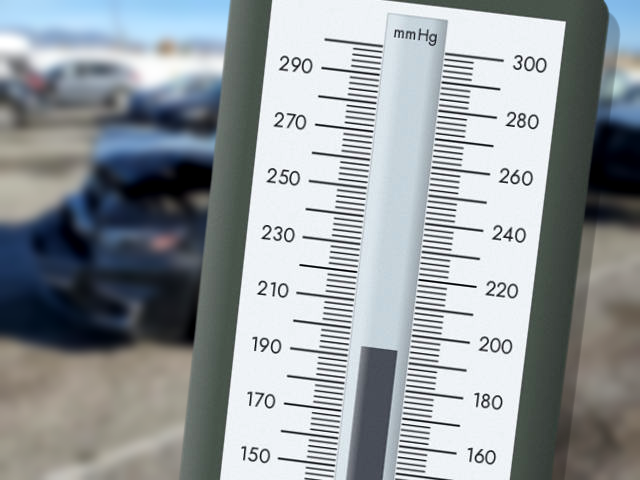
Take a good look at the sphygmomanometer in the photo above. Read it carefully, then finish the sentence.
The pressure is 194 mmHg
